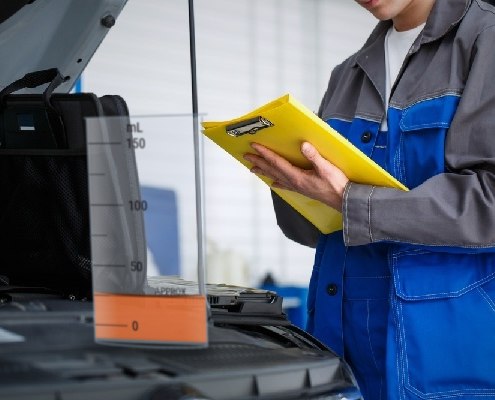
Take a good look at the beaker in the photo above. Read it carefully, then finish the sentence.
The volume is 25 mL
